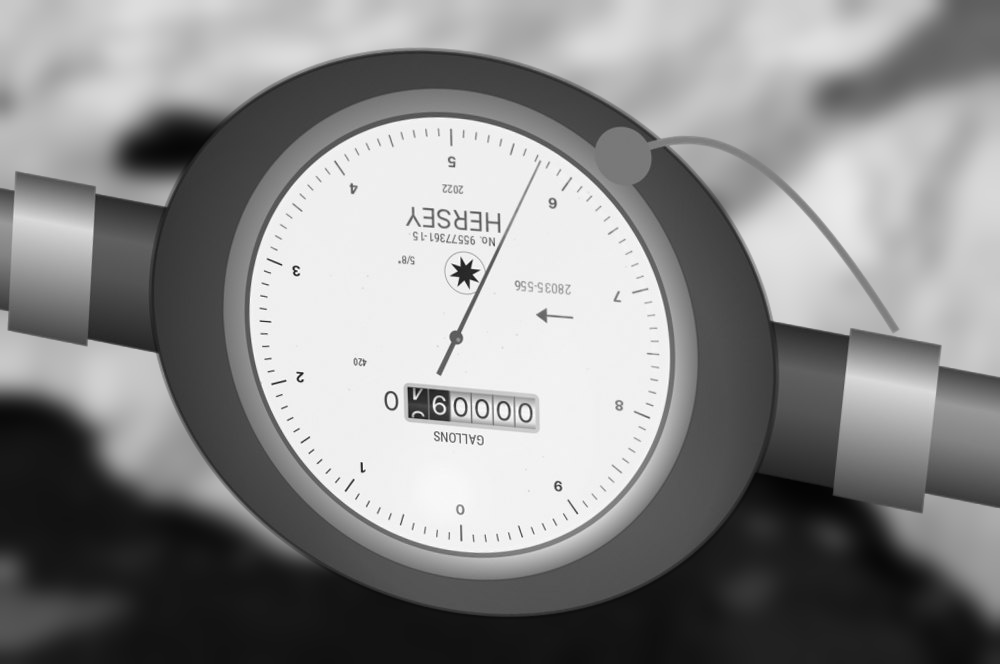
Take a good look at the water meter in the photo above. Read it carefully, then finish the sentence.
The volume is 935.7 gal
